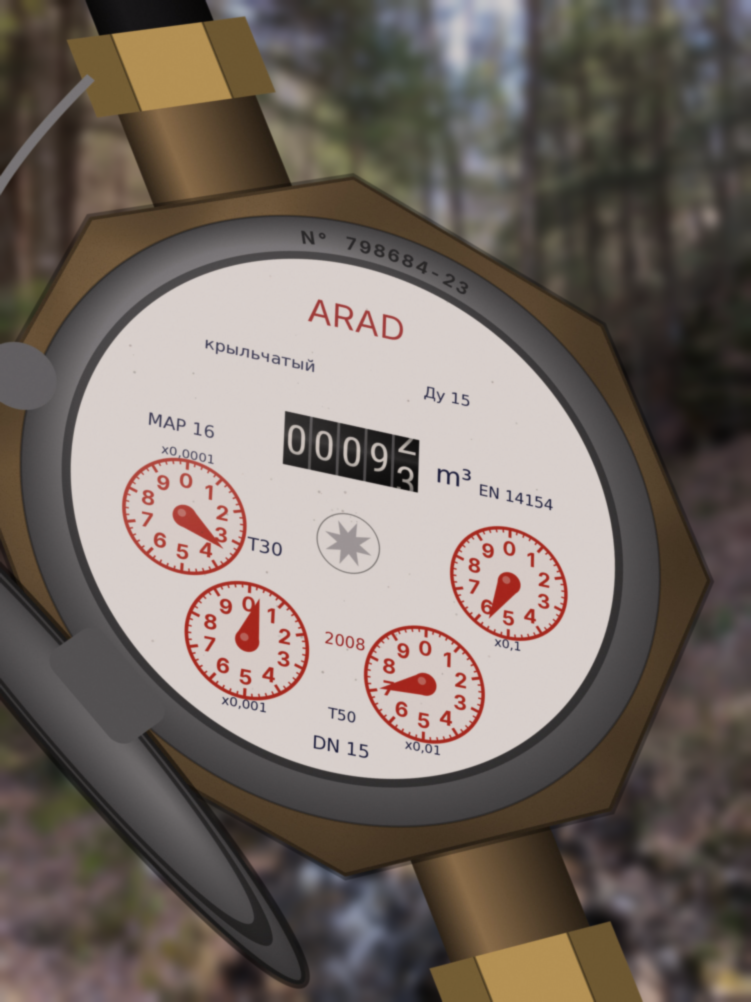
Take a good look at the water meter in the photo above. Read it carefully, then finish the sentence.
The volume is 92.5703 m³
